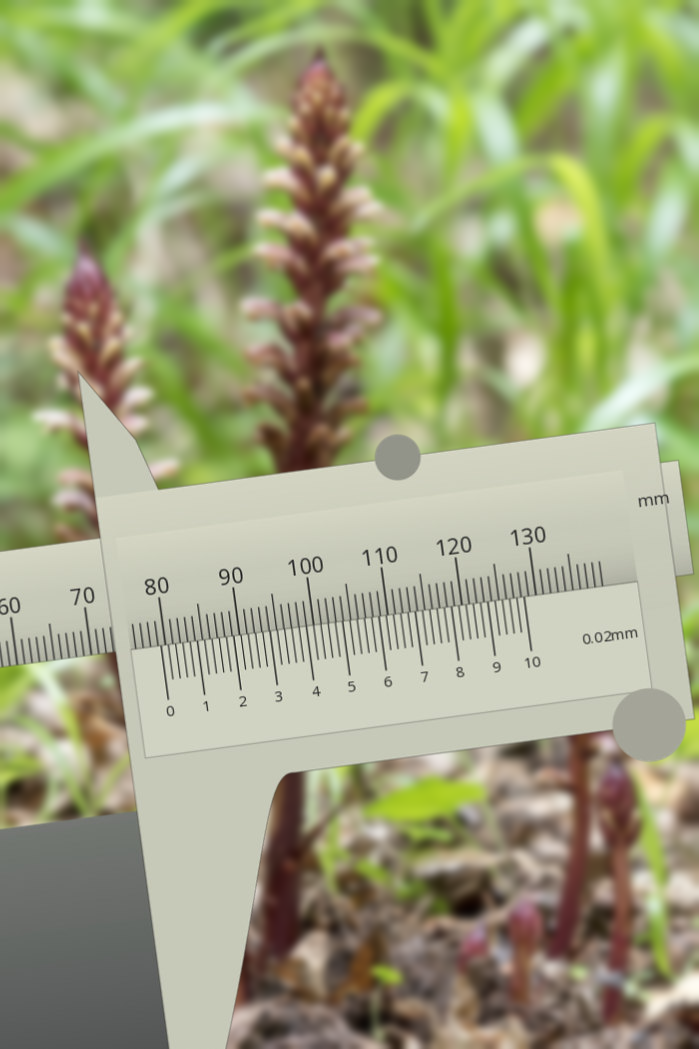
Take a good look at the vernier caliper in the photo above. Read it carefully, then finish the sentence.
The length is 79.4 mm
